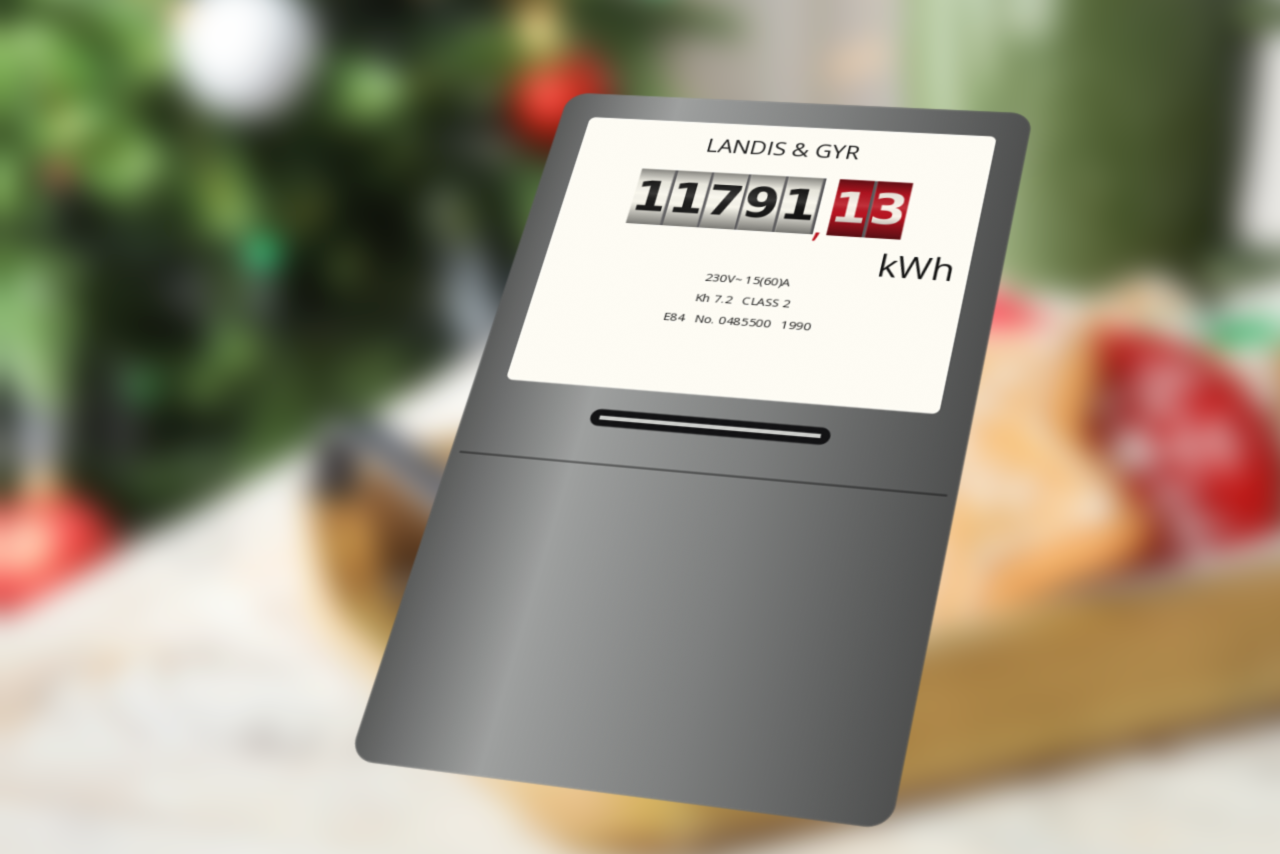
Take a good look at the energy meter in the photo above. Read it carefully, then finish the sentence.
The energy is 11791.13 kWh
